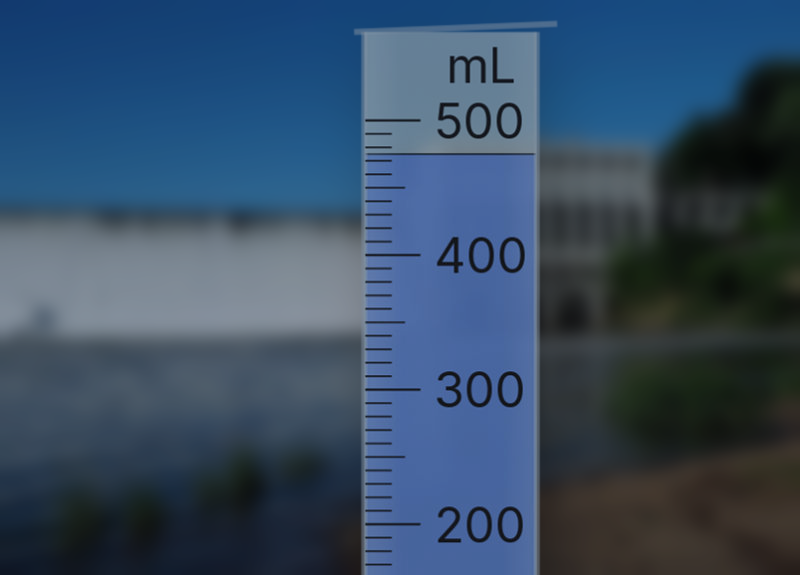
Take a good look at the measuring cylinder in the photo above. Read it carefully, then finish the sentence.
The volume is 475 mL
